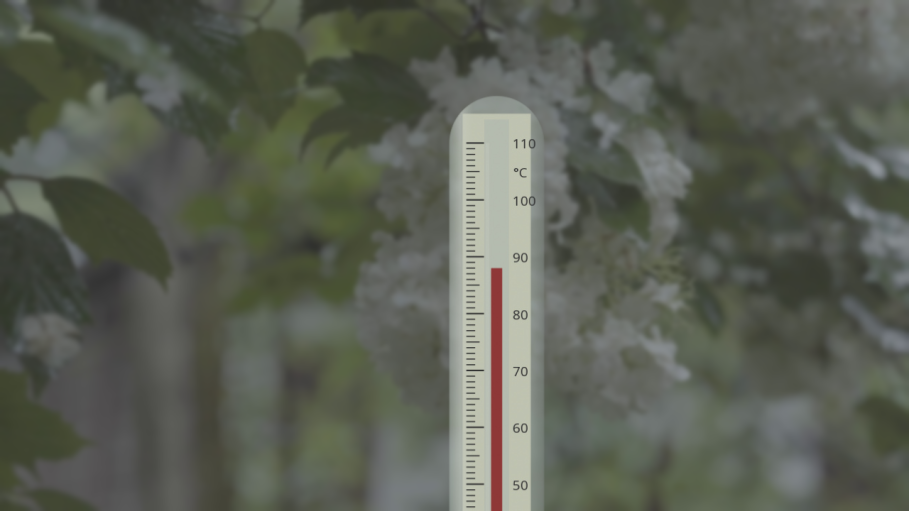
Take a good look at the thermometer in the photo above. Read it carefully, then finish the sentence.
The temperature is 88 °C
